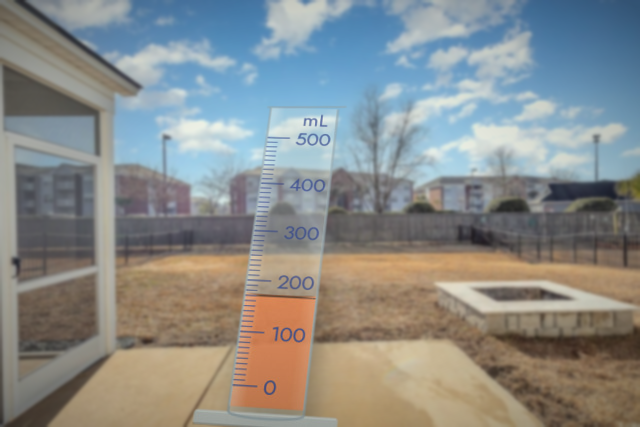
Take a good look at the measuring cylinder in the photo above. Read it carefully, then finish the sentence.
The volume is 170 mL
